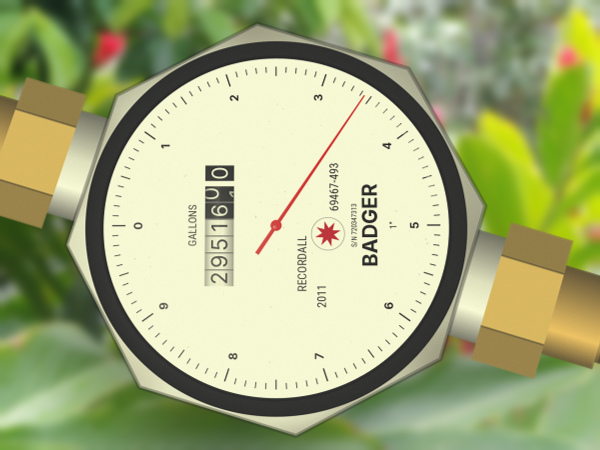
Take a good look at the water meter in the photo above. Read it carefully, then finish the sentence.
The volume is 2951603.4 gal
